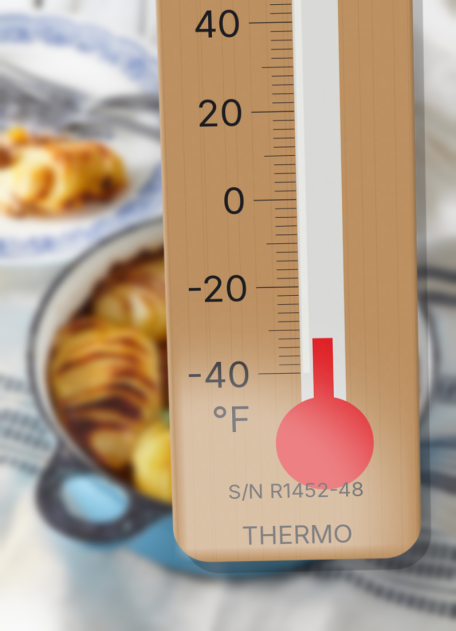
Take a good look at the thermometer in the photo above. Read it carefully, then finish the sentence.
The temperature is -32 °F
